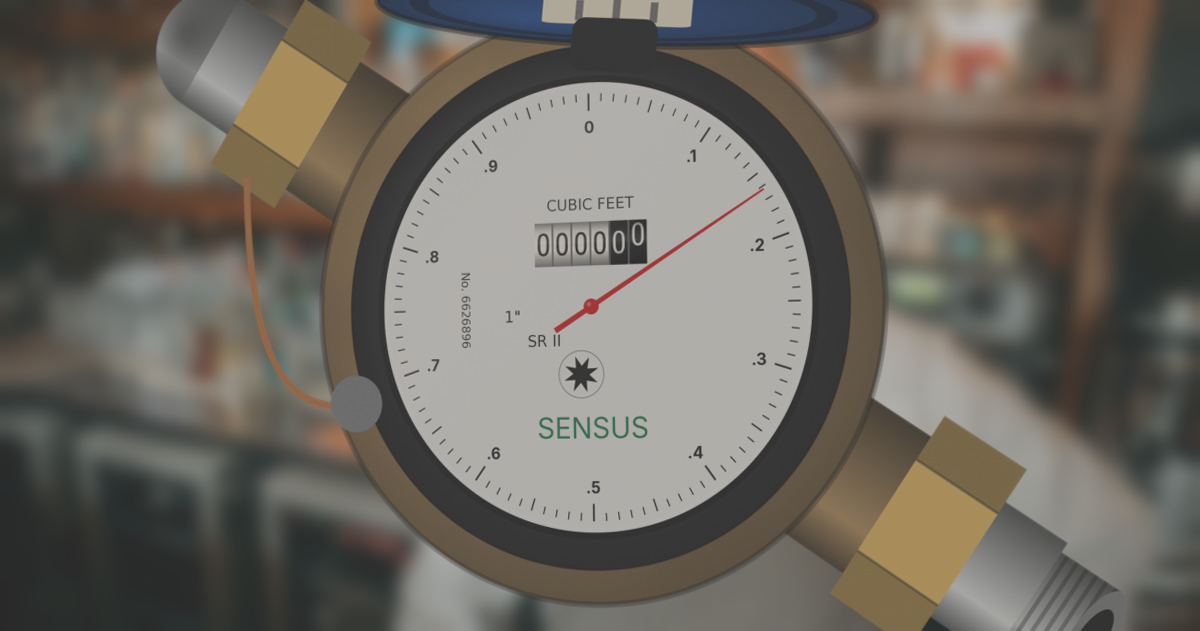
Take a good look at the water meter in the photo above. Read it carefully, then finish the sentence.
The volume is 0.16 ft³
